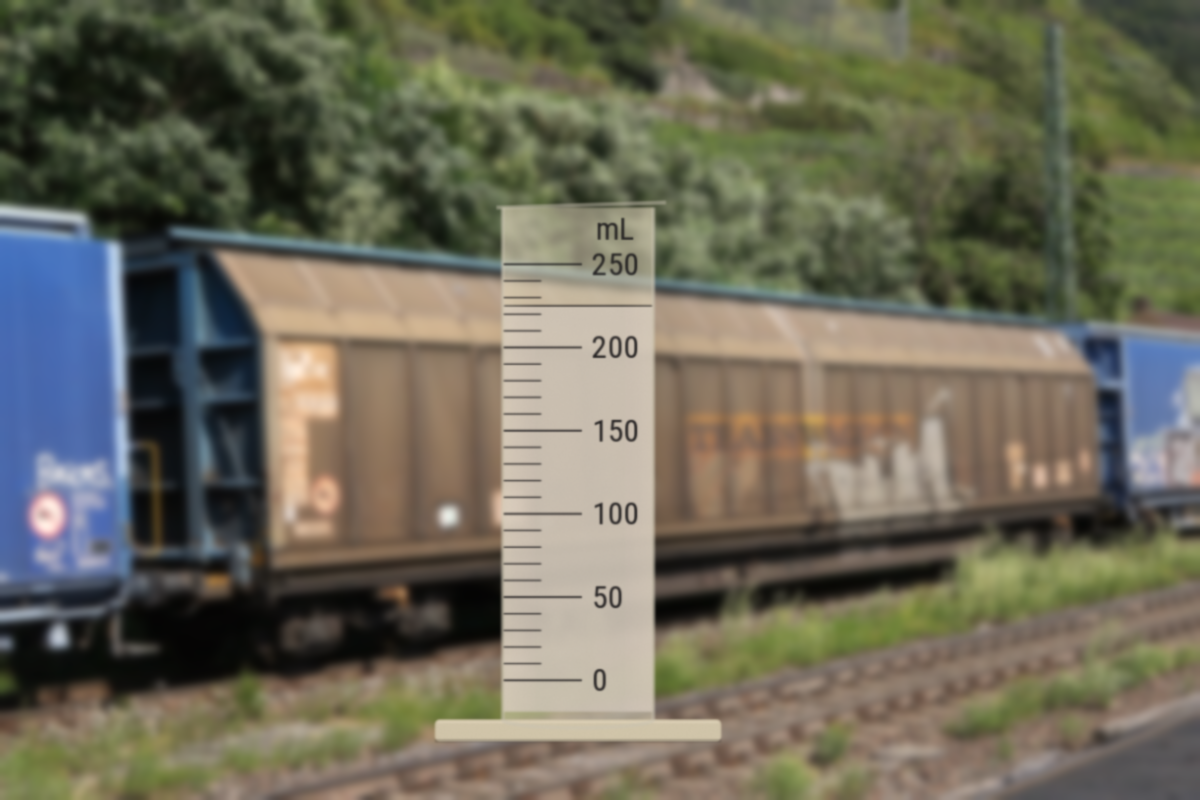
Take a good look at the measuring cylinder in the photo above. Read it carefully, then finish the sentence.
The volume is 225 mL
